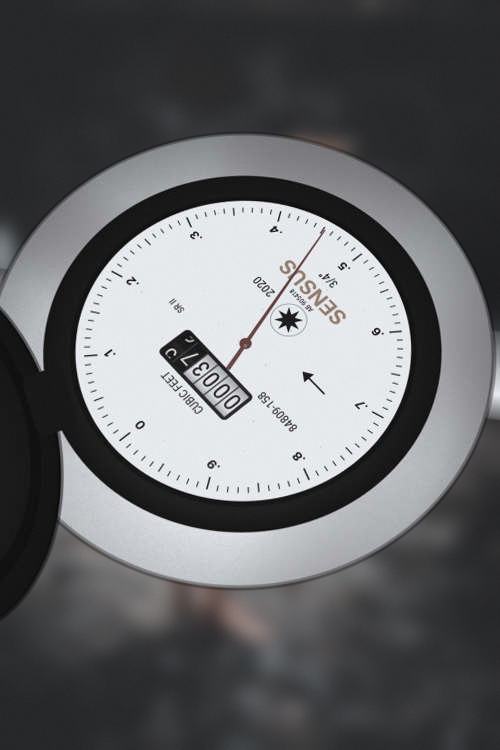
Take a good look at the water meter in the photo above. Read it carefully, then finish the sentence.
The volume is 375.45 ft³
